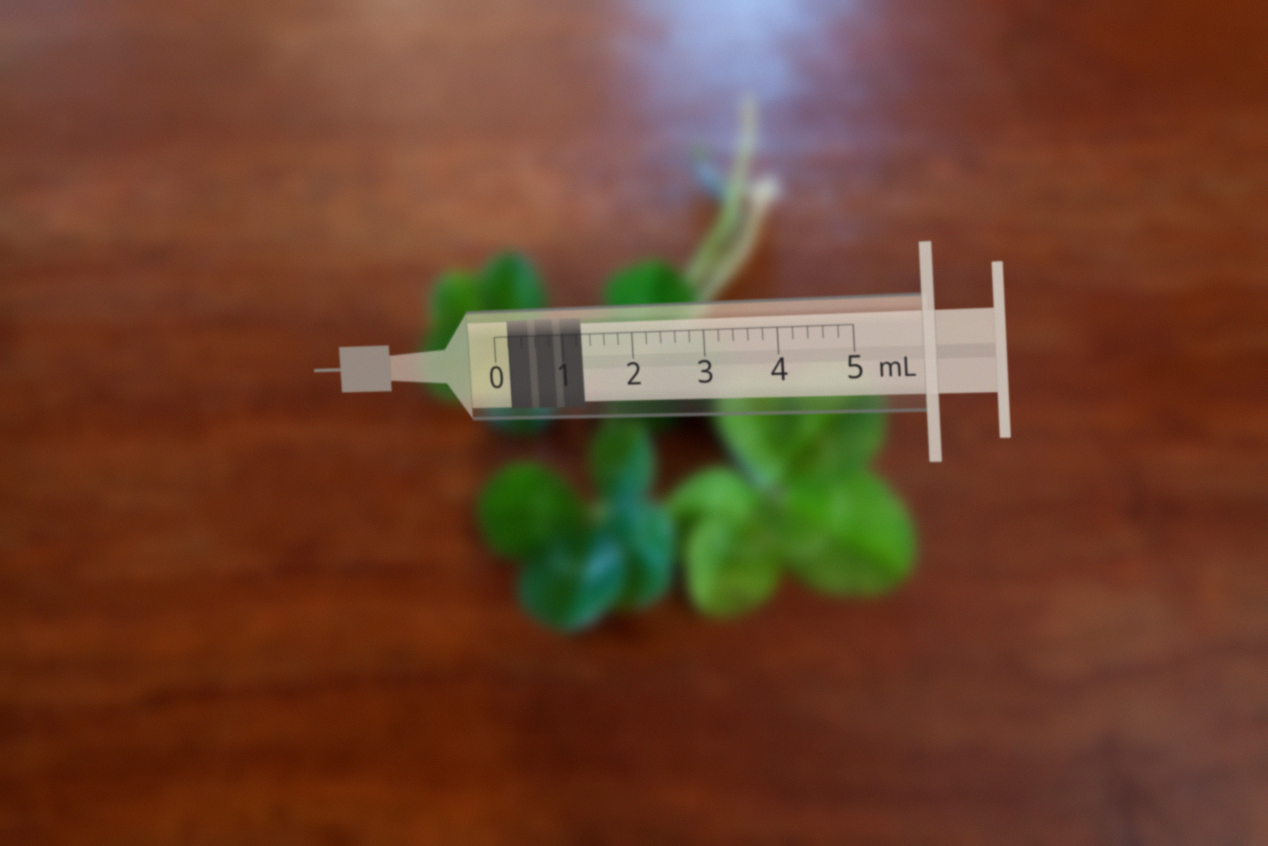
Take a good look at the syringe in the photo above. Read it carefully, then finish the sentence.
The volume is 0.2 mL
